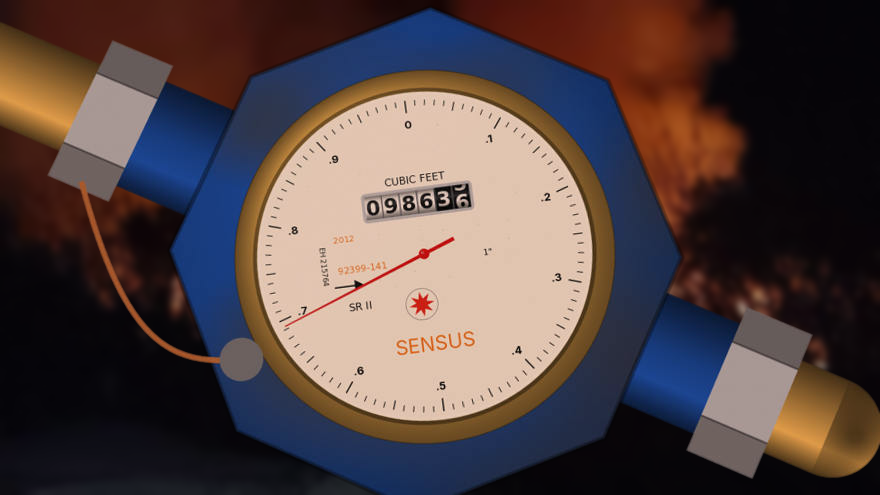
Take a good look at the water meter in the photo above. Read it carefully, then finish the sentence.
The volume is 98635.69 ft³
